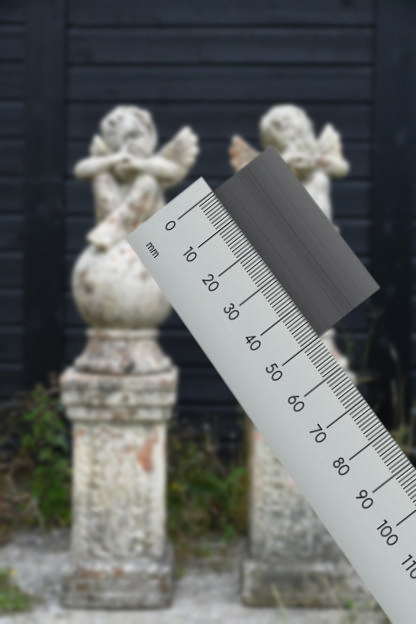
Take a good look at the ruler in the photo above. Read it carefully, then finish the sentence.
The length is 50 mm
